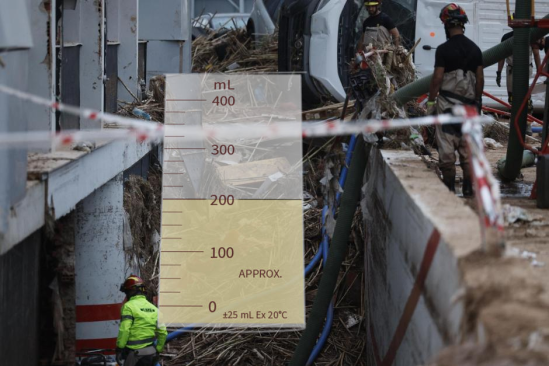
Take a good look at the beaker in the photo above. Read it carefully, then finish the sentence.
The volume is 200 mL
